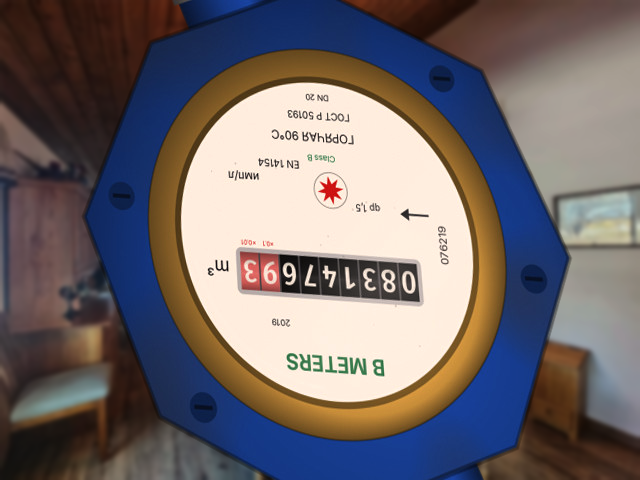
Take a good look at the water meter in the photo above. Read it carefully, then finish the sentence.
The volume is 831476.93 m³
